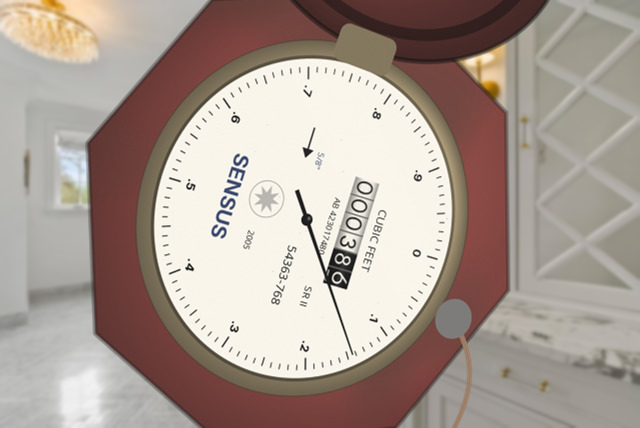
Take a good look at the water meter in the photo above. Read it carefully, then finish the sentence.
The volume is 386.14 ft³
